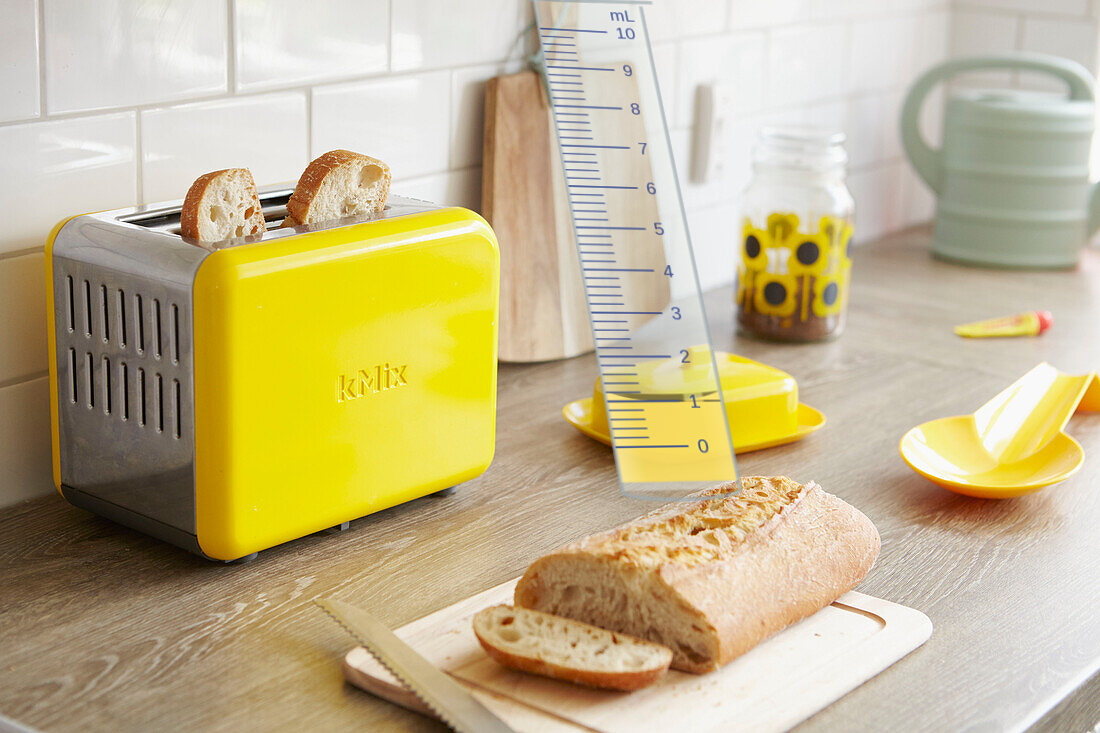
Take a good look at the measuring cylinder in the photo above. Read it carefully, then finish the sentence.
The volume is 1 mL
